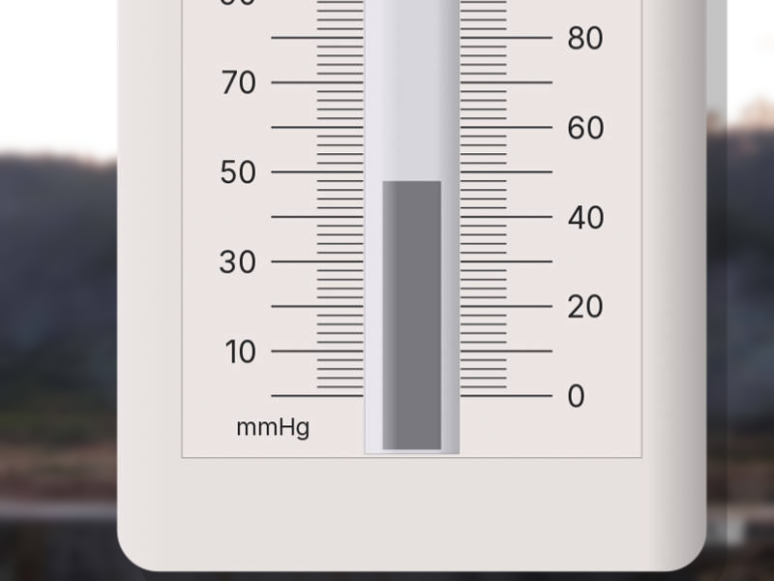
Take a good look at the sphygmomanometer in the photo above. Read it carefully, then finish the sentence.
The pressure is 48 mmHg
